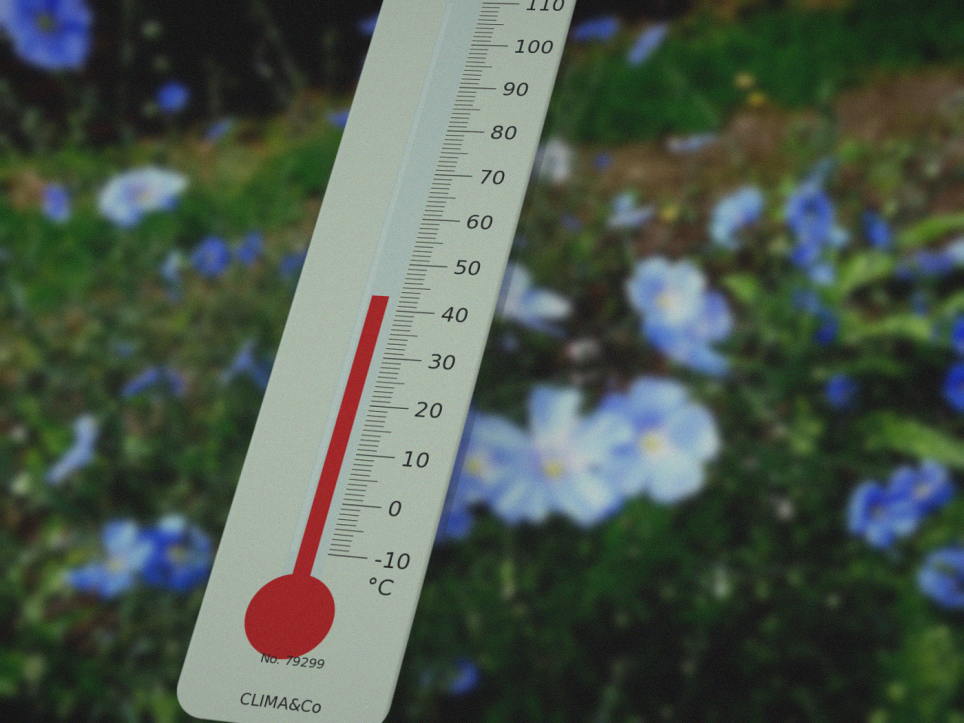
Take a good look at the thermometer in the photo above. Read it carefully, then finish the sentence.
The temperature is 43 °C
